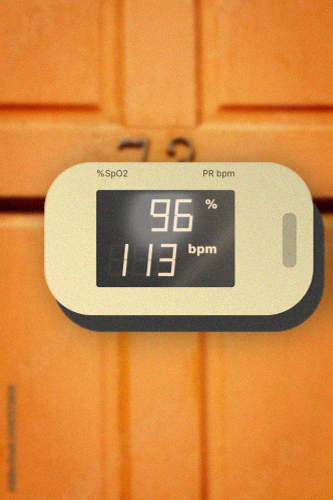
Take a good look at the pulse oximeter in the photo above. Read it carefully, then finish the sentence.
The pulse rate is 113 bpm
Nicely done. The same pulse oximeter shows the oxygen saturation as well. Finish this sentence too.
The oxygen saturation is 96 %
